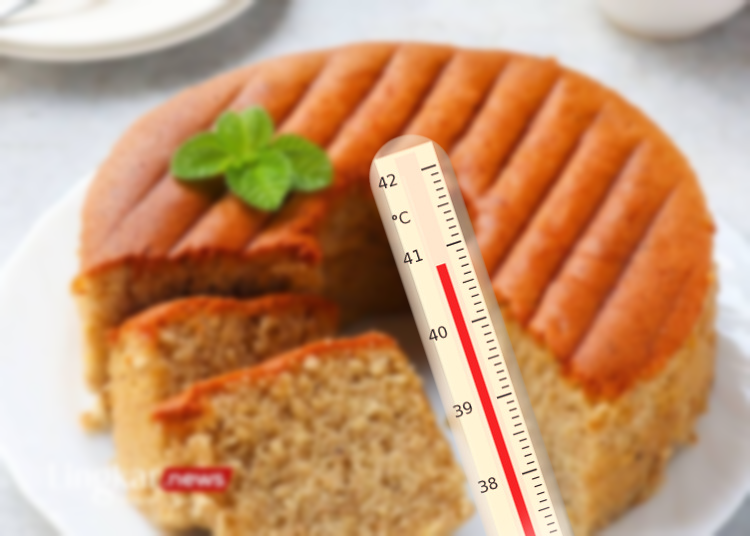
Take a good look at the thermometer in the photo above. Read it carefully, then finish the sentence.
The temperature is 40.8 °C
